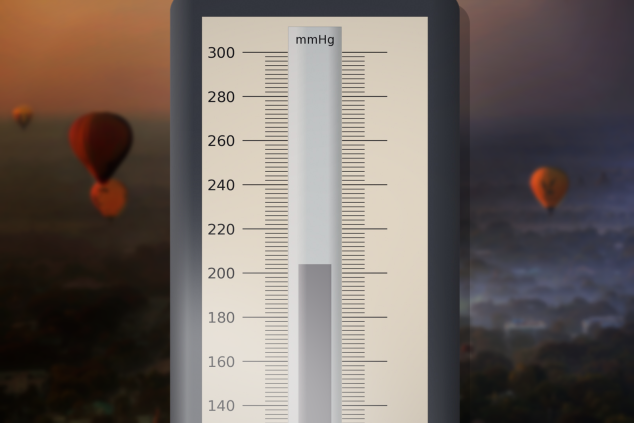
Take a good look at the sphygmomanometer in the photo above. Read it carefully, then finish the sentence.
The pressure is 204 mmHg
